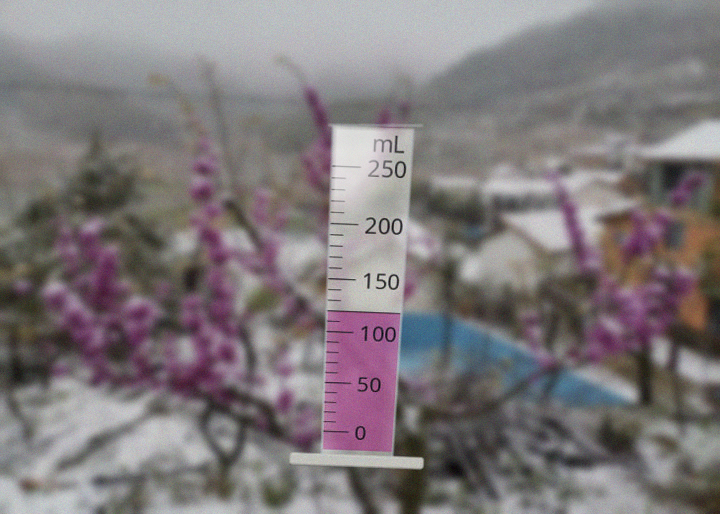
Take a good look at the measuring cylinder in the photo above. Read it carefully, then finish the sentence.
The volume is 120 mL
